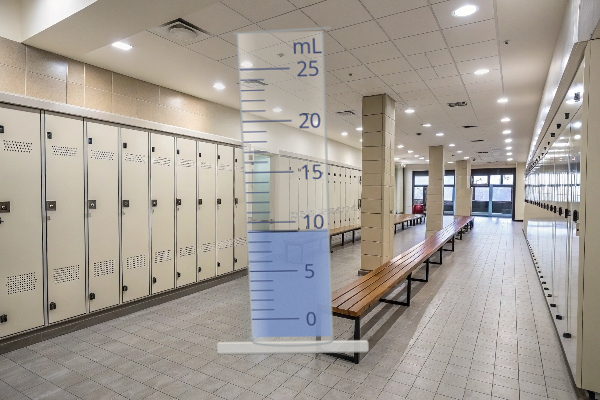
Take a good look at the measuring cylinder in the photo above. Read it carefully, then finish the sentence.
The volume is 9 mL
